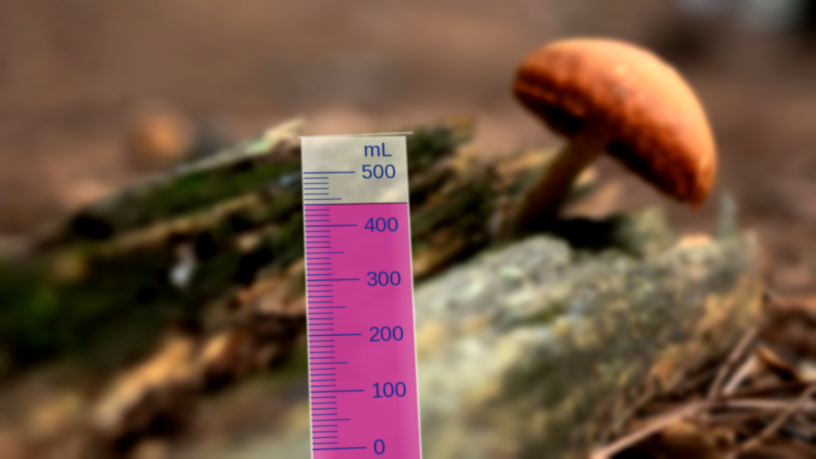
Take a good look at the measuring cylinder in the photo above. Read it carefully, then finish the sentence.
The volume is 440 mL
